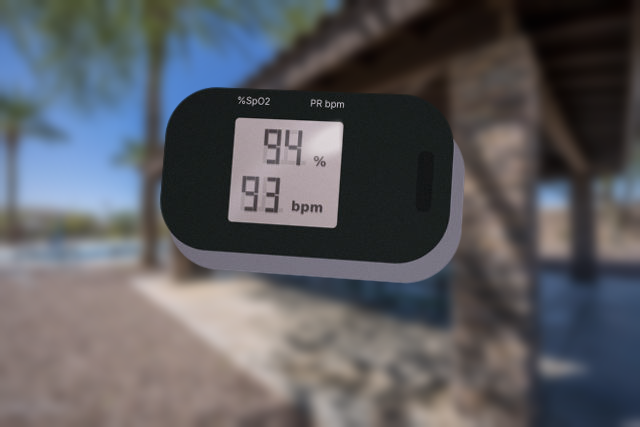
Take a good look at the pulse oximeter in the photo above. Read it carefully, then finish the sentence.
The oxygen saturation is 94 %
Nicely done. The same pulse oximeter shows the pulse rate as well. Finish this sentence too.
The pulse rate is 93 bpm
